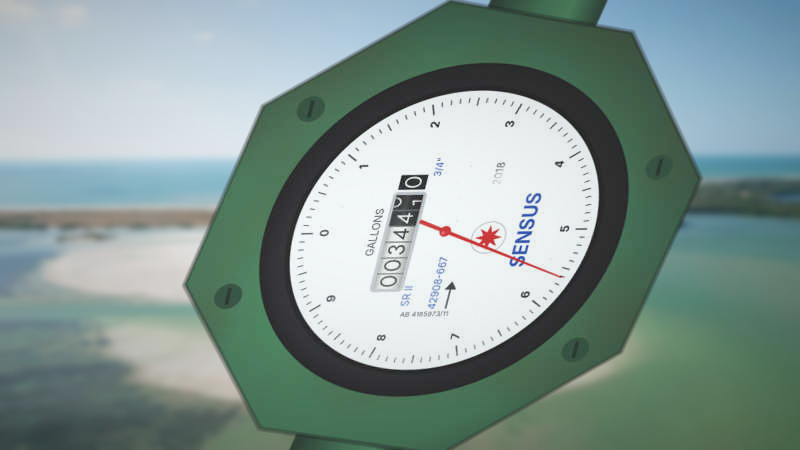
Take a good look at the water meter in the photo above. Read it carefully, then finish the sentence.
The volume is 34405.6 gal
